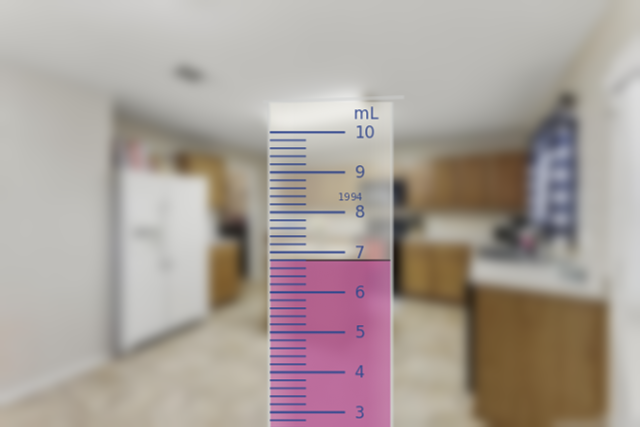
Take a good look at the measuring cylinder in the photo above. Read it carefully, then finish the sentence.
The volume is 6.8 mL
